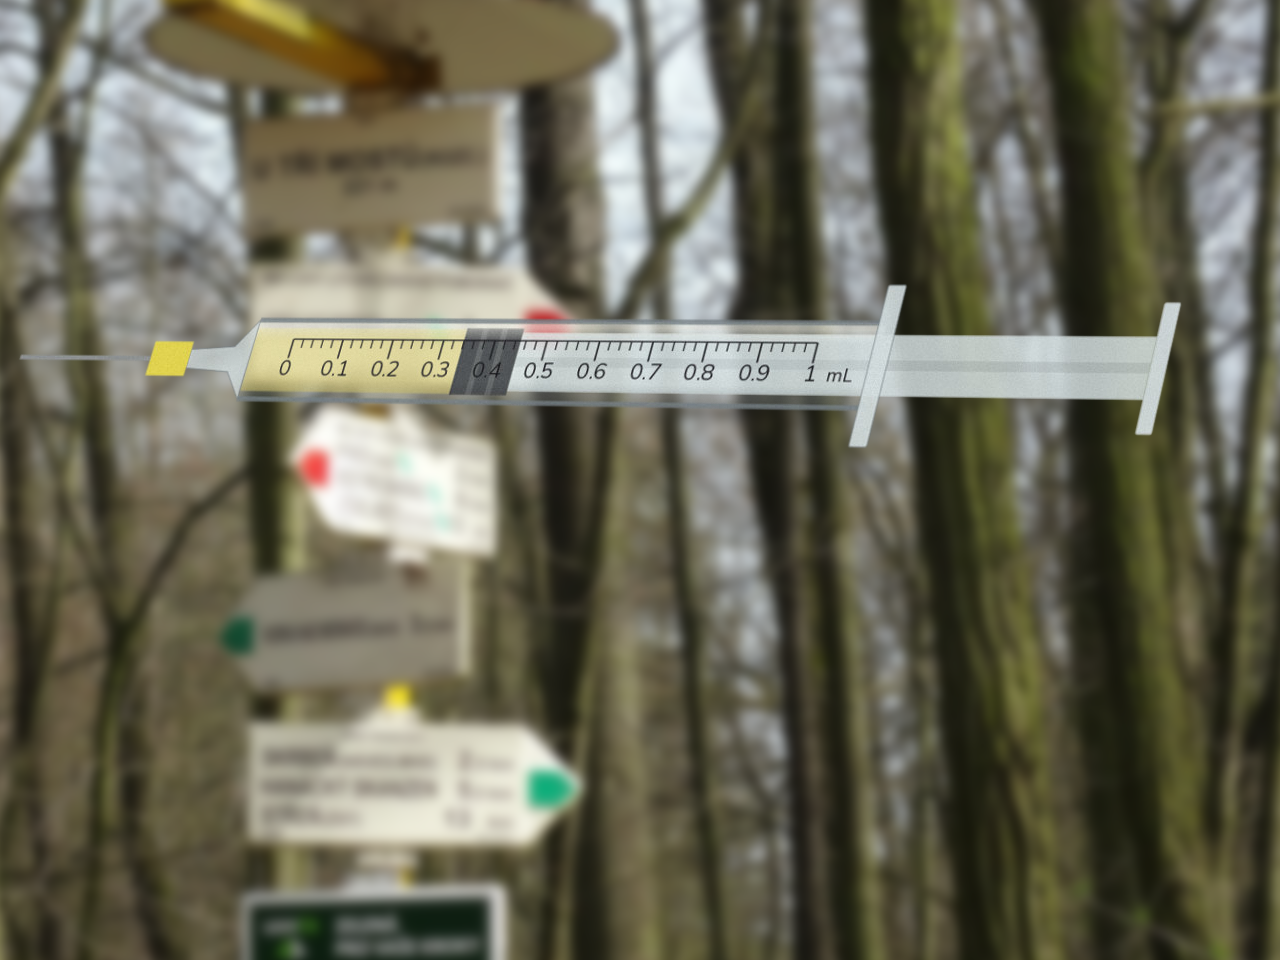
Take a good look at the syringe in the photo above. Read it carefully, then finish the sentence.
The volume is 0.34 mL
